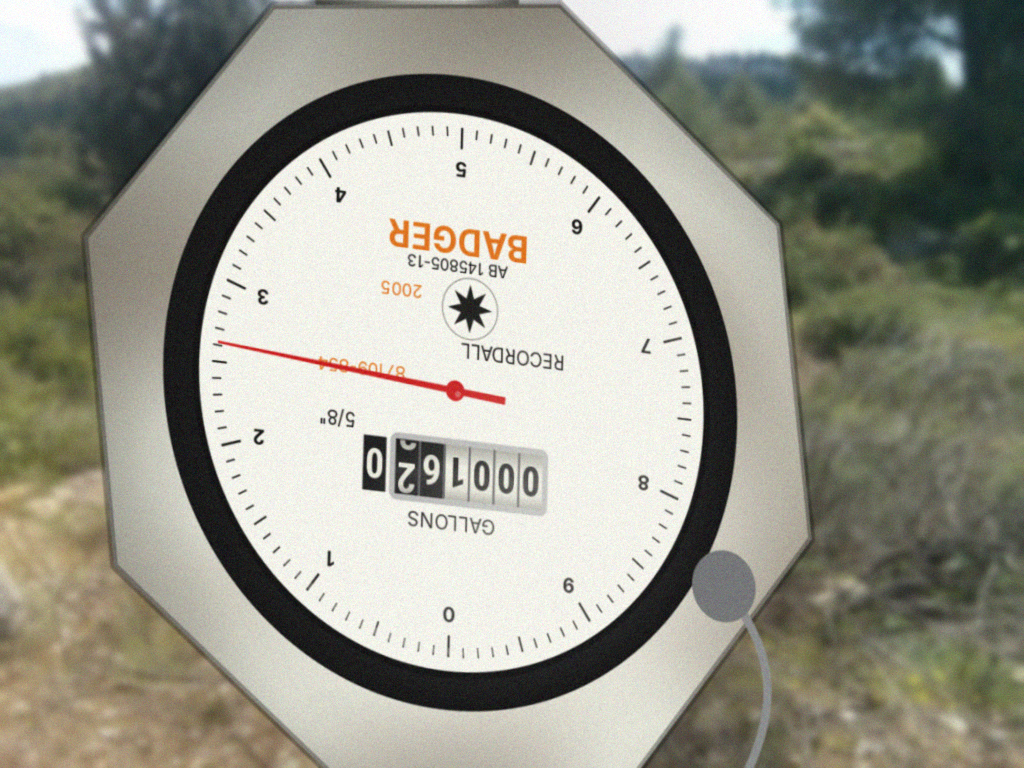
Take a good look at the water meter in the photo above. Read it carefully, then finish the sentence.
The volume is 1622.6 gal
